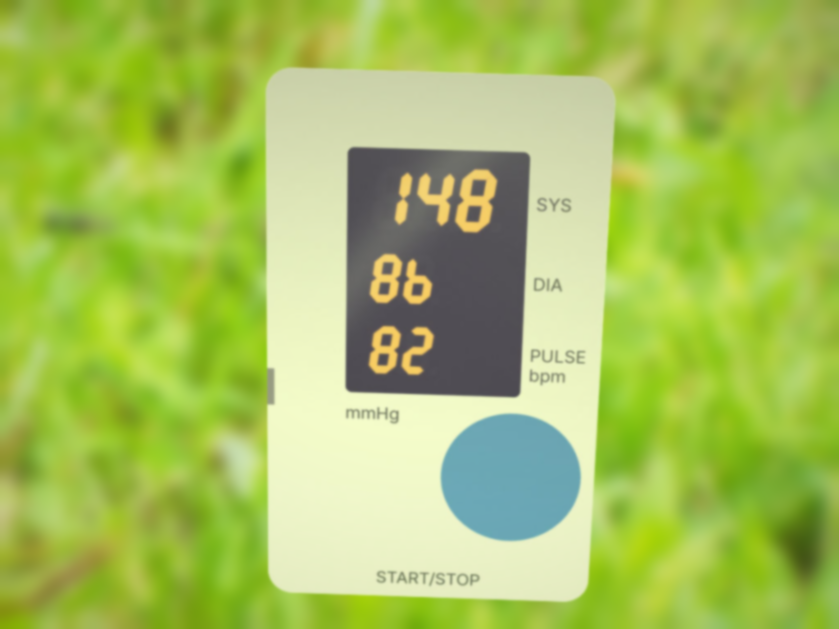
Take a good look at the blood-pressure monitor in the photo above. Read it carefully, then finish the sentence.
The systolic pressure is 148 mmHg
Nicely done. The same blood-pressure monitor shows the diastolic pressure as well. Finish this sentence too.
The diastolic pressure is 86 mmHg
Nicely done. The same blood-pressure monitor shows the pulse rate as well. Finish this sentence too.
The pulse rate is 82 bpm
